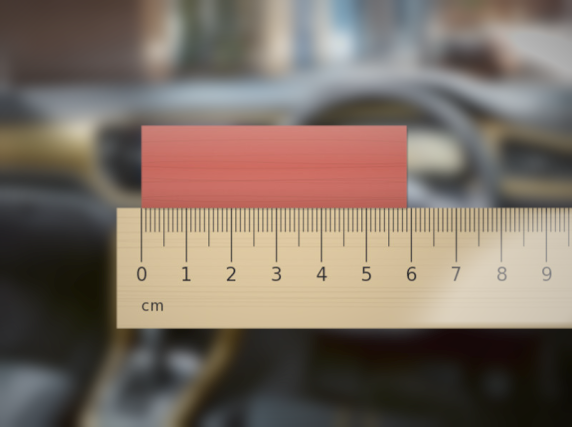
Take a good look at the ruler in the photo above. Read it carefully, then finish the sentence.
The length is 5.9 cm
